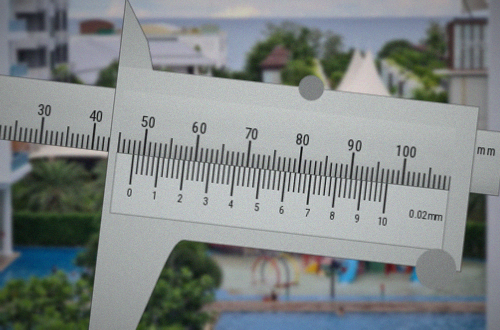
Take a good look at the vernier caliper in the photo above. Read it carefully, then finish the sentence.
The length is 48.0 mm
